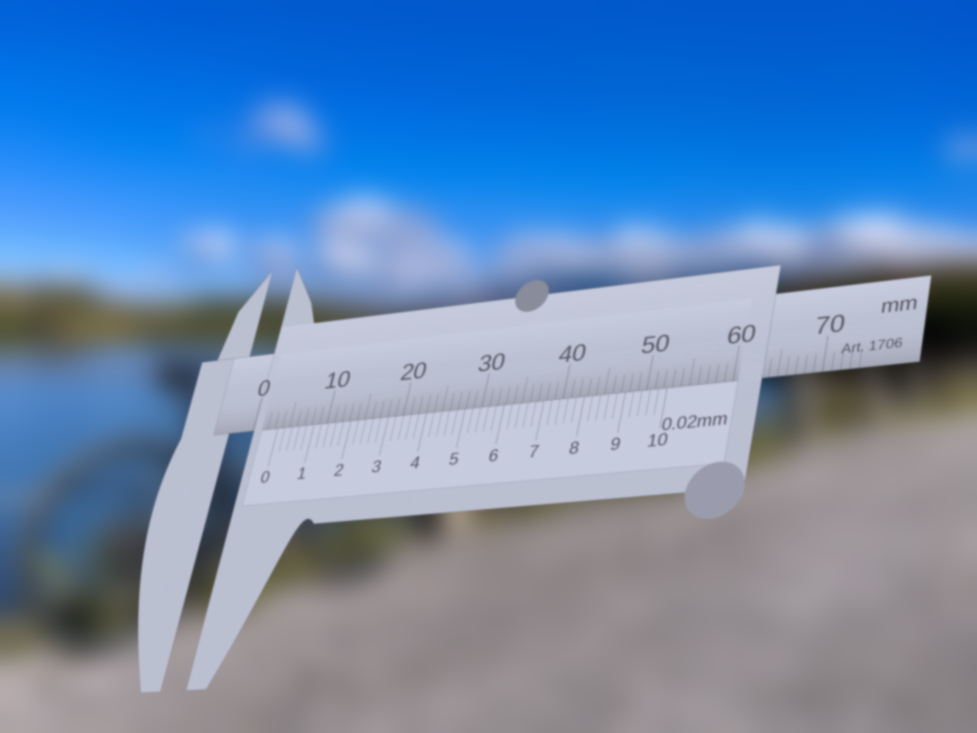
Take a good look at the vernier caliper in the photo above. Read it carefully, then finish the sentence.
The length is 3.4 mm
